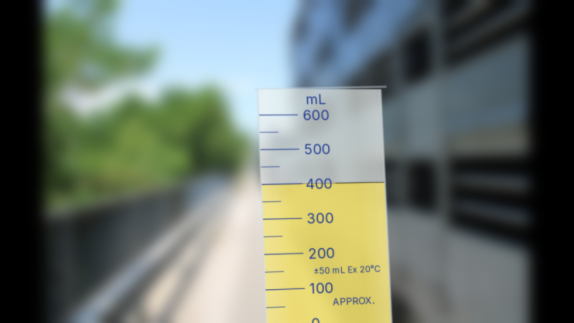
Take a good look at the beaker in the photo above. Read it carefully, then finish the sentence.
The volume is 400 mL
